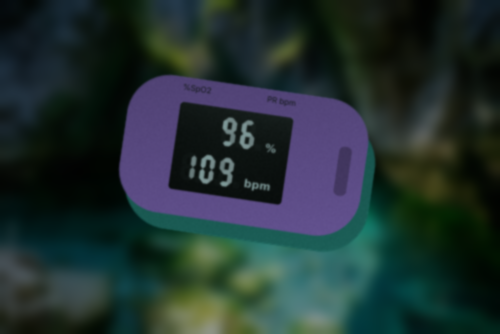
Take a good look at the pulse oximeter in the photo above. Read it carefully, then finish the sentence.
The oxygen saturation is 96 %
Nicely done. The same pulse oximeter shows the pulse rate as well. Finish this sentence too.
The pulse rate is 109 bpm
